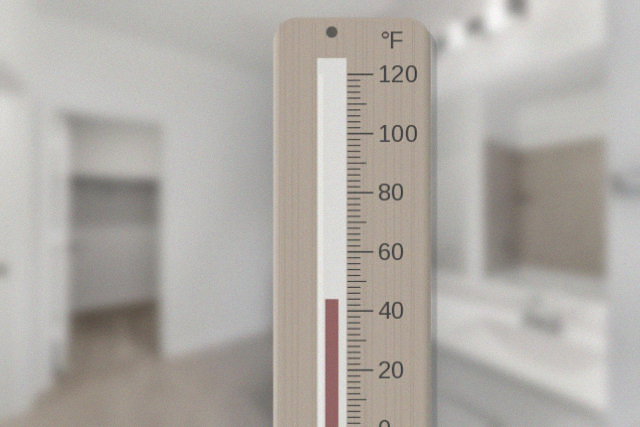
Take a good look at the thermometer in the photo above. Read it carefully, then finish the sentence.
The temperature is 44 °F
